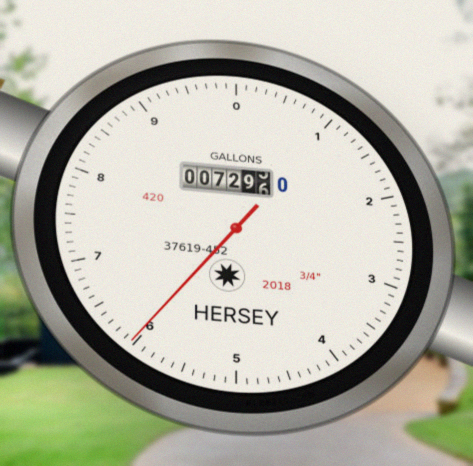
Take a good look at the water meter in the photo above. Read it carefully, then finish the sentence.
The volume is 72956.0 gal
